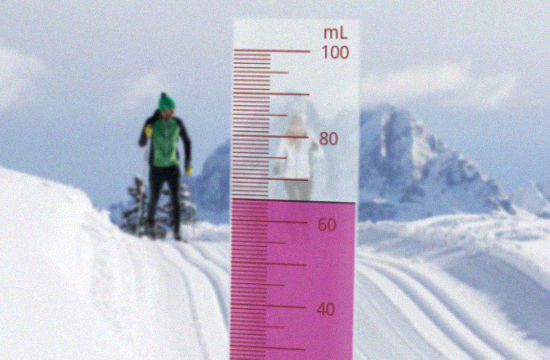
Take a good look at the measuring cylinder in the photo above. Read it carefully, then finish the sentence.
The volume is 65 mL
